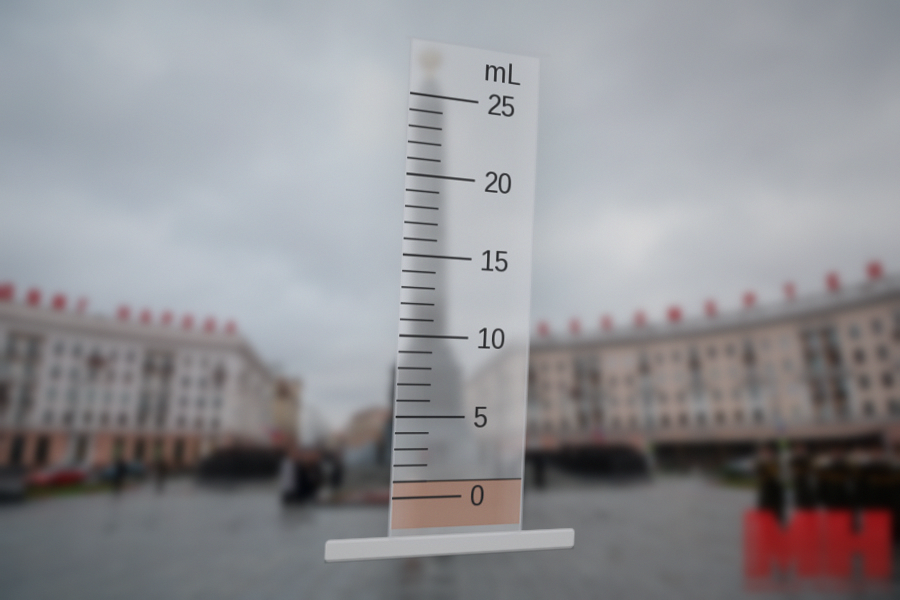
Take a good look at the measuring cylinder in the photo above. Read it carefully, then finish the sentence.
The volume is 1 mL
